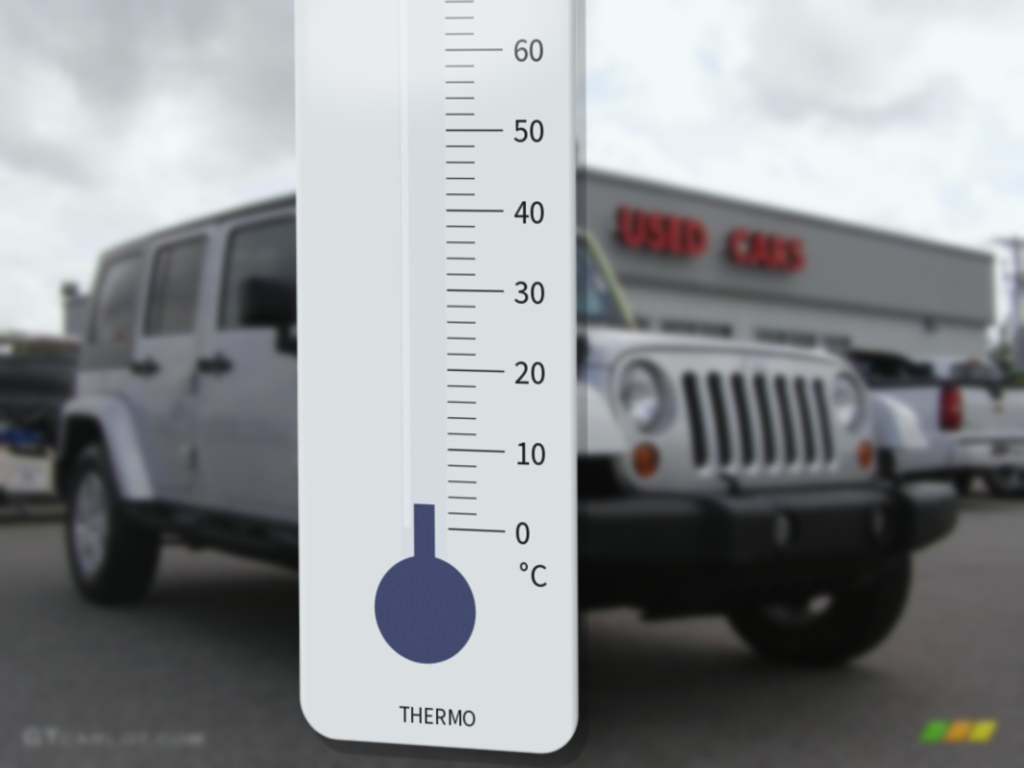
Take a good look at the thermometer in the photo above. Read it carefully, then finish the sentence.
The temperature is 3 °C
